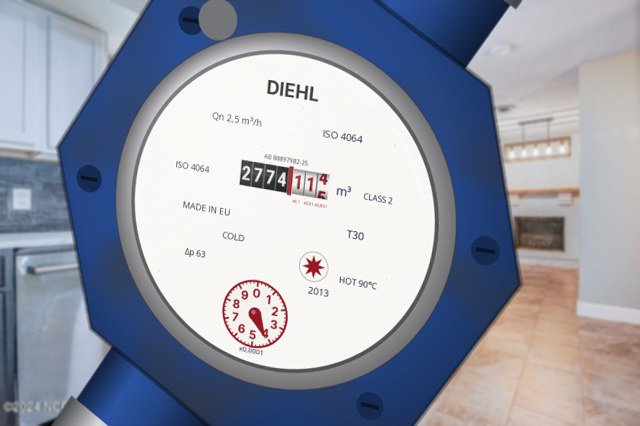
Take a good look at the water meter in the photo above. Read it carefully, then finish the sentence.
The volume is 2774.1144 m³
